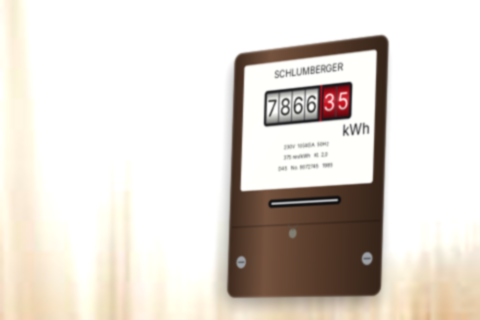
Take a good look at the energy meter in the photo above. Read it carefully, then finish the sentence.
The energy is 7866.35 kWh
